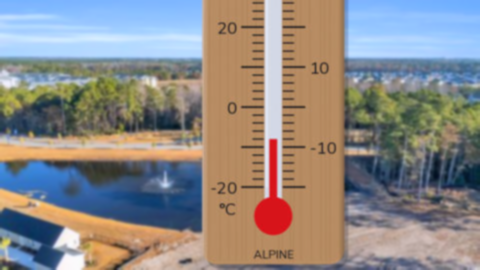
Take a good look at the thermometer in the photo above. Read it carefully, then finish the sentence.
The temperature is -8 °C
